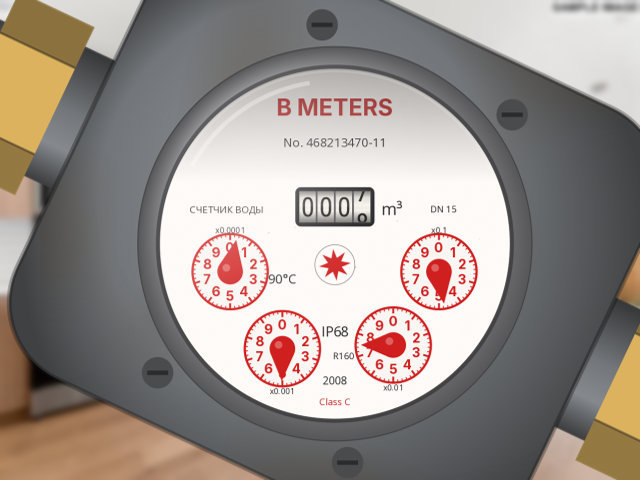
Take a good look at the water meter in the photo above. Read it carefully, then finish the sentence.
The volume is 7.4750 m³
